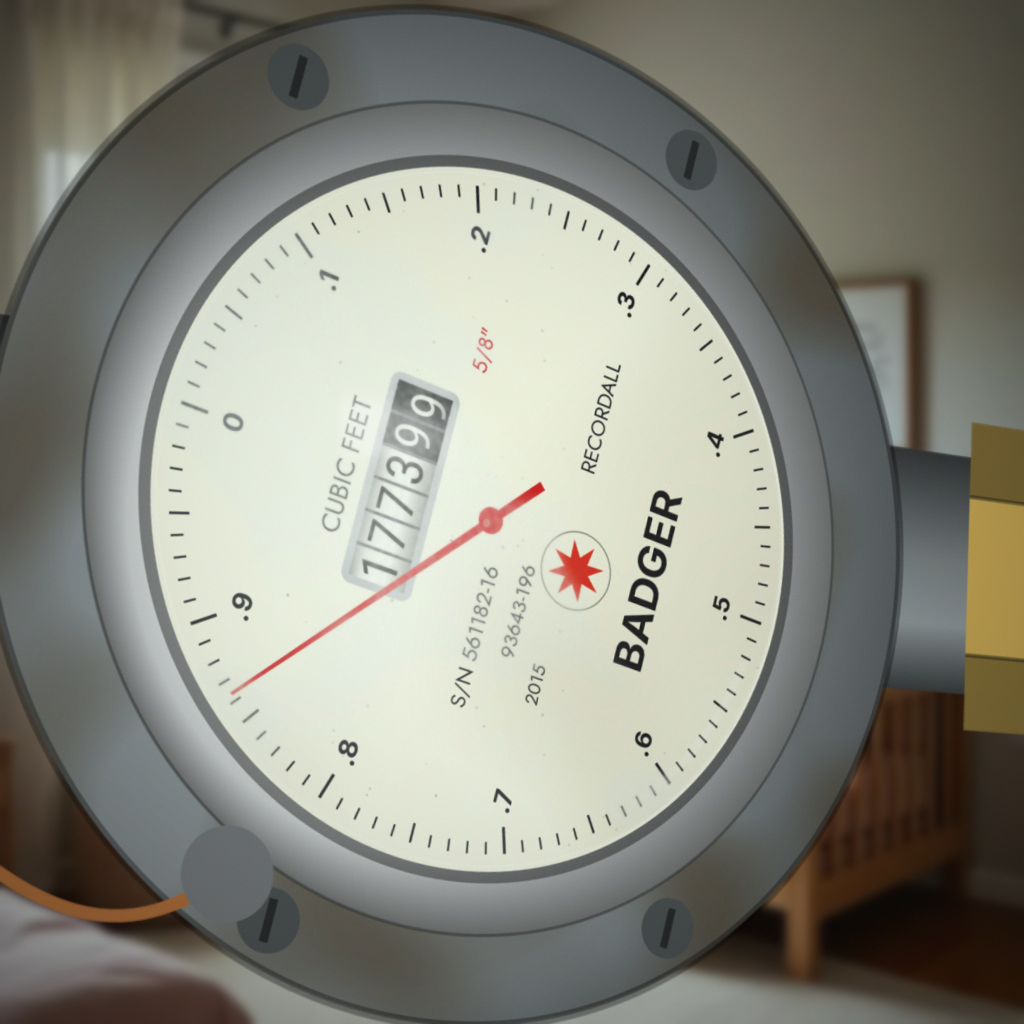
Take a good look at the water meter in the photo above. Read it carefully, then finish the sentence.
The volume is 177398.86 ft³
